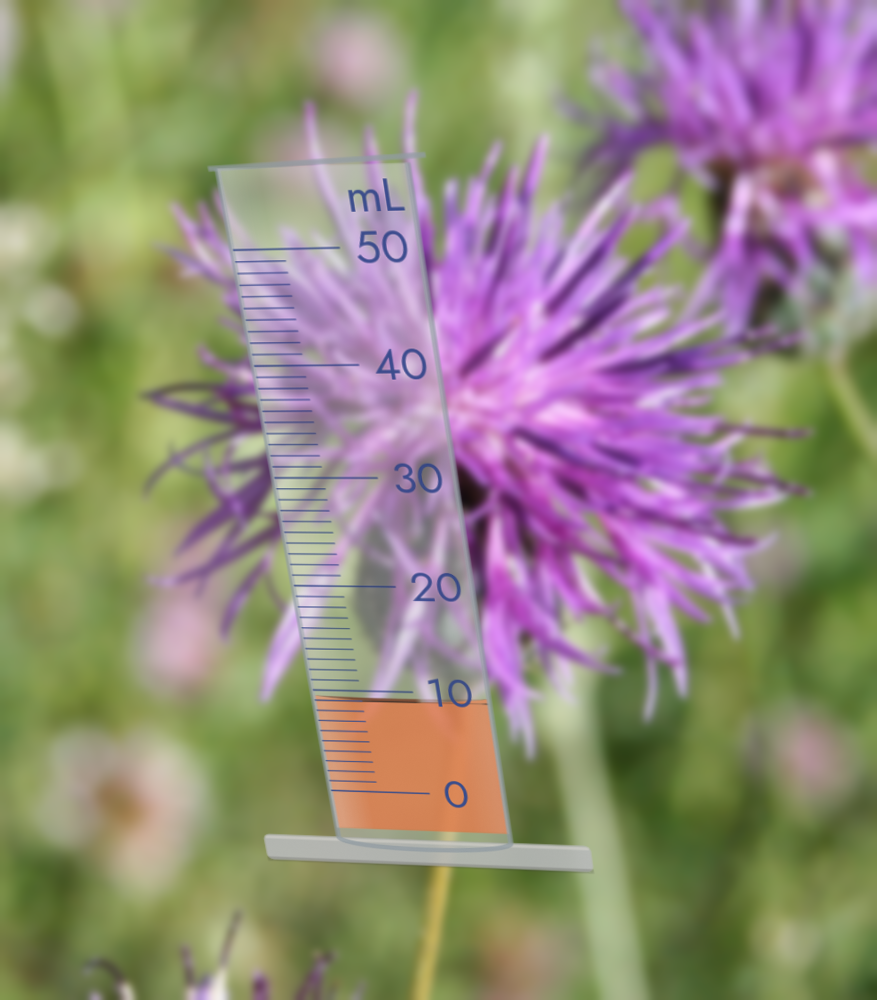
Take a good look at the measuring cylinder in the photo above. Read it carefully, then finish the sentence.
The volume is 9 mL
